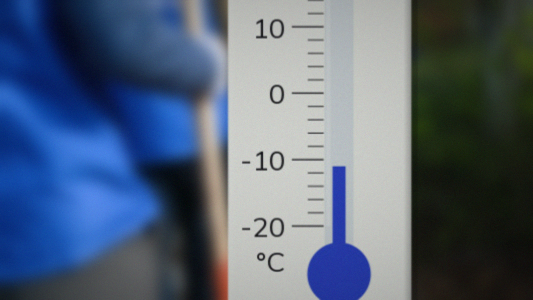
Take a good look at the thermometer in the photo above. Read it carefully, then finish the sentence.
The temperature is -11 °C
